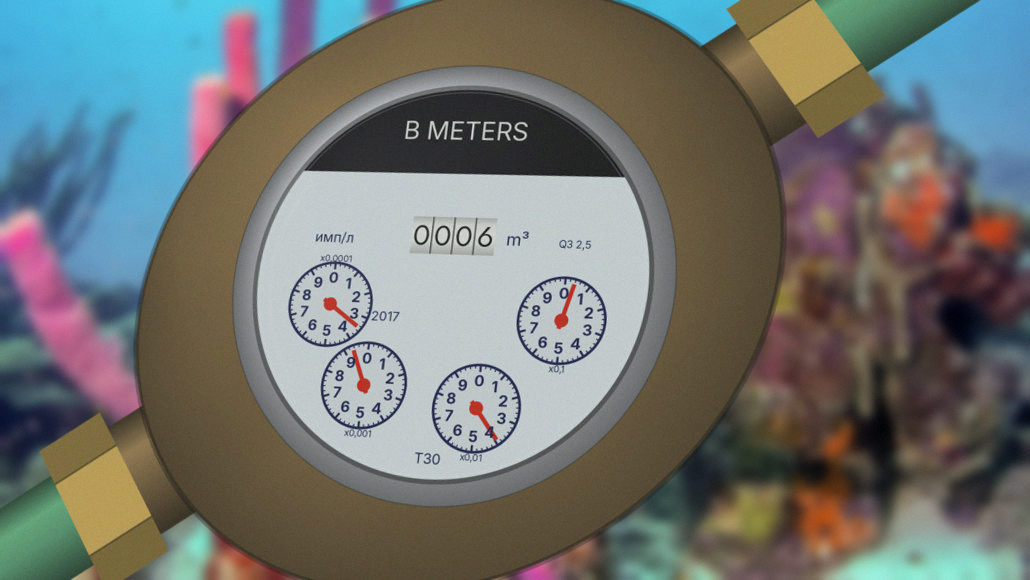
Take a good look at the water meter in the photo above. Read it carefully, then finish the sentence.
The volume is 6.0393 m³
